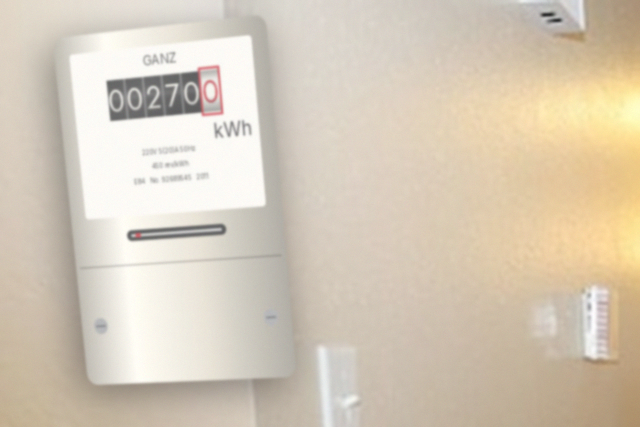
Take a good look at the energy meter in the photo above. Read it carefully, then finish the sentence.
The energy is 270.0 kWh
